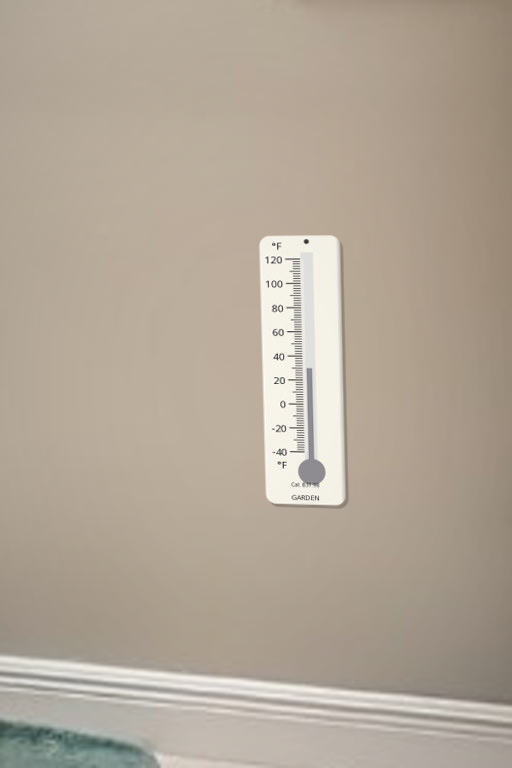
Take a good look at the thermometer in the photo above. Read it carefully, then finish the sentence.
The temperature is 30 °F
